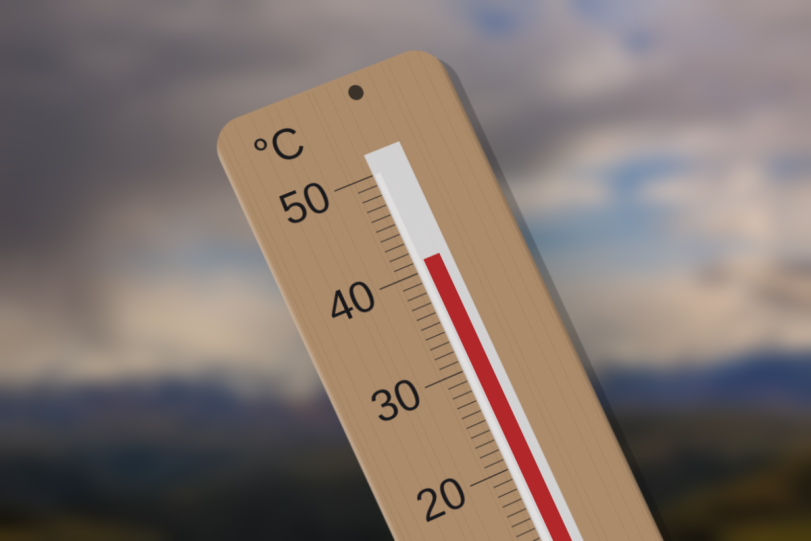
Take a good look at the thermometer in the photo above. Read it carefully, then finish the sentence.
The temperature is 41 °C
